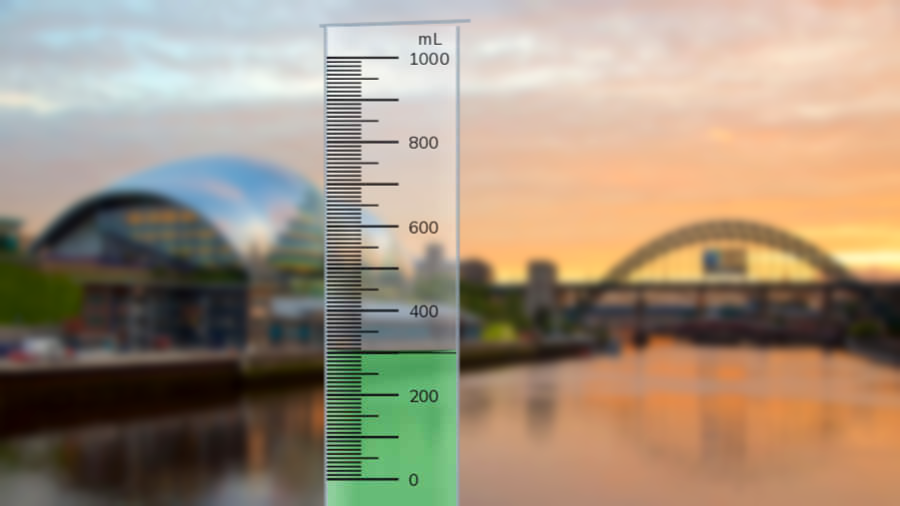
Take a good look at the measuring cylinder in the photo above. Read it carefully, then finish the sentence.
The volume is 300 mL
